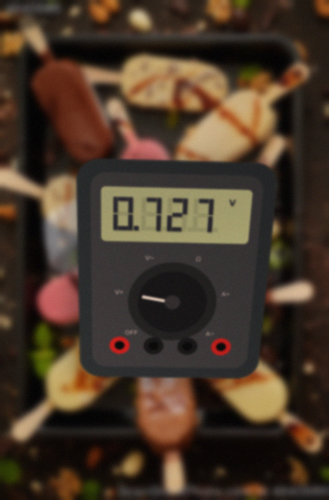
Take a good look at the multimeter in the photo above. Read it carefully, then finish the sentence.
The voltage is 0.727 V
